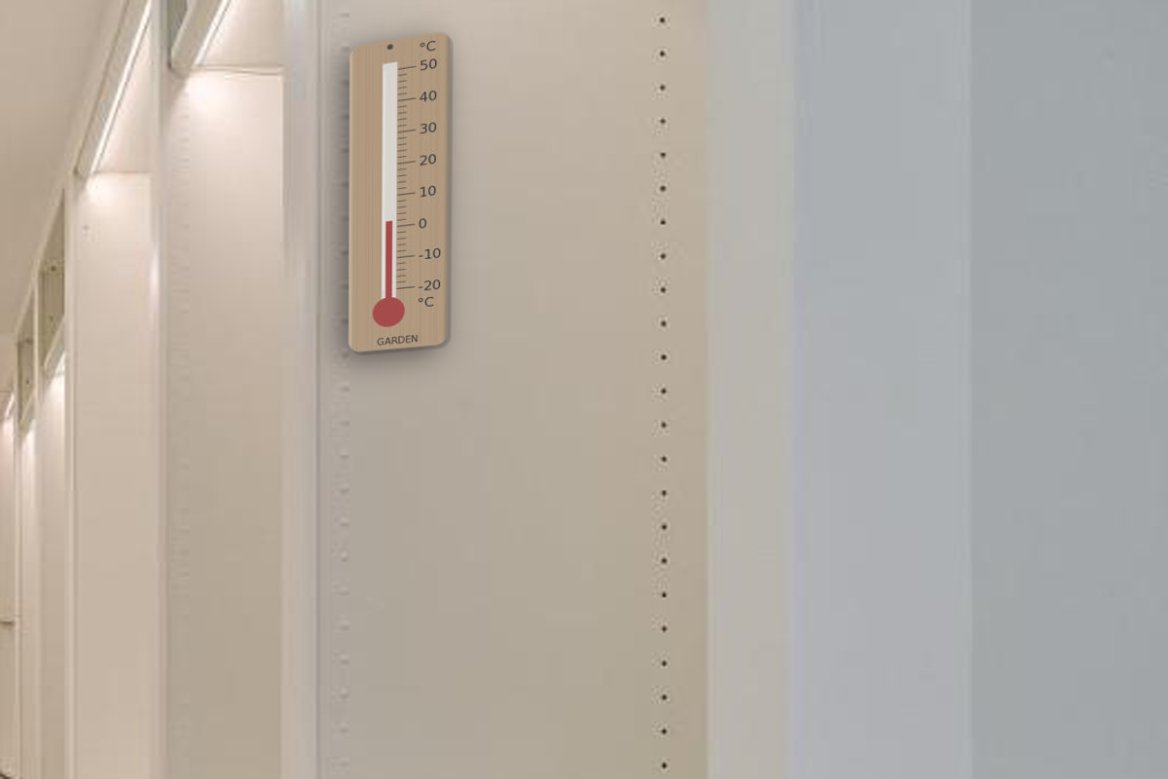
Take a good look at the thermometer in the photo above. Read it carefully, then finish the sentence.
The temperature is 2 °C
